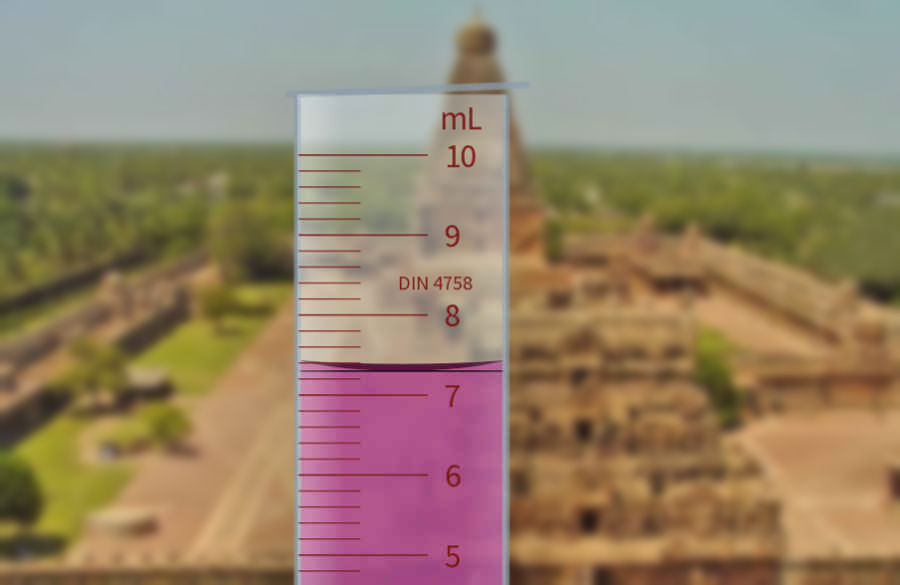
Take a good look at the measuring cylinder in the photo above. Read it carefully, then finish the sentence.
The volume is 7.3 mL
